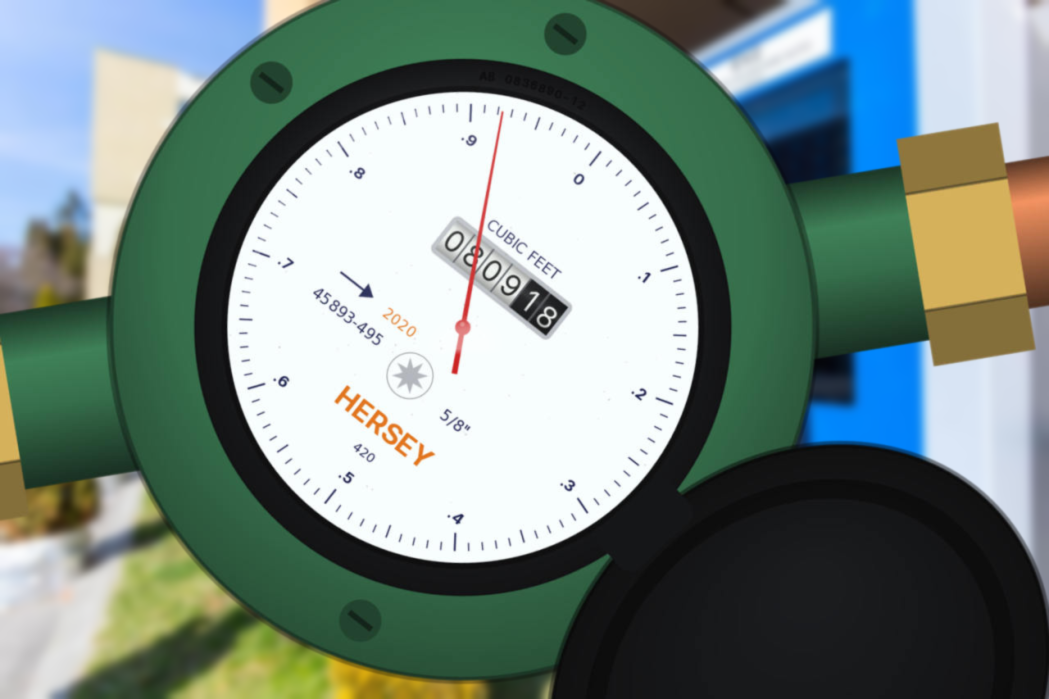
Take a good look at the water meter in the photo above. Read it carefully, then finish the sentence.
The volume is 80917.92 ft³
